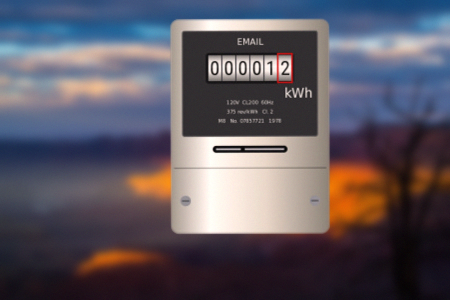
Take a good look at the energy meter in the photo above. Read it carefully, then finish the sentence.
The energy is 1.2 kWh
